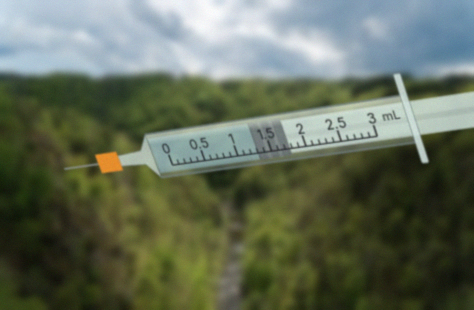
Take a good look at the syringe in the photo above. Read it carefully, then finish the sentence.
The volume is 1.3 mL
